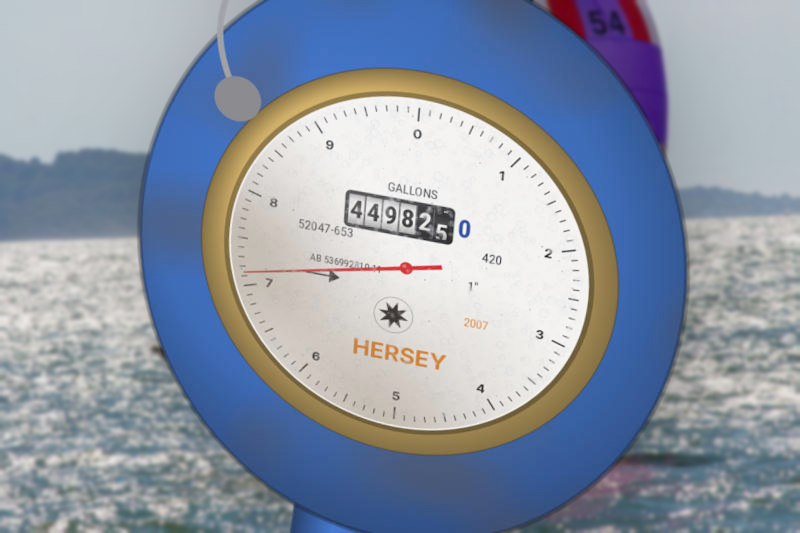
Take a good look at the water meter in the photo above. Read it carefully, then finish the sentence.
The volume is 4498247.1 gal
